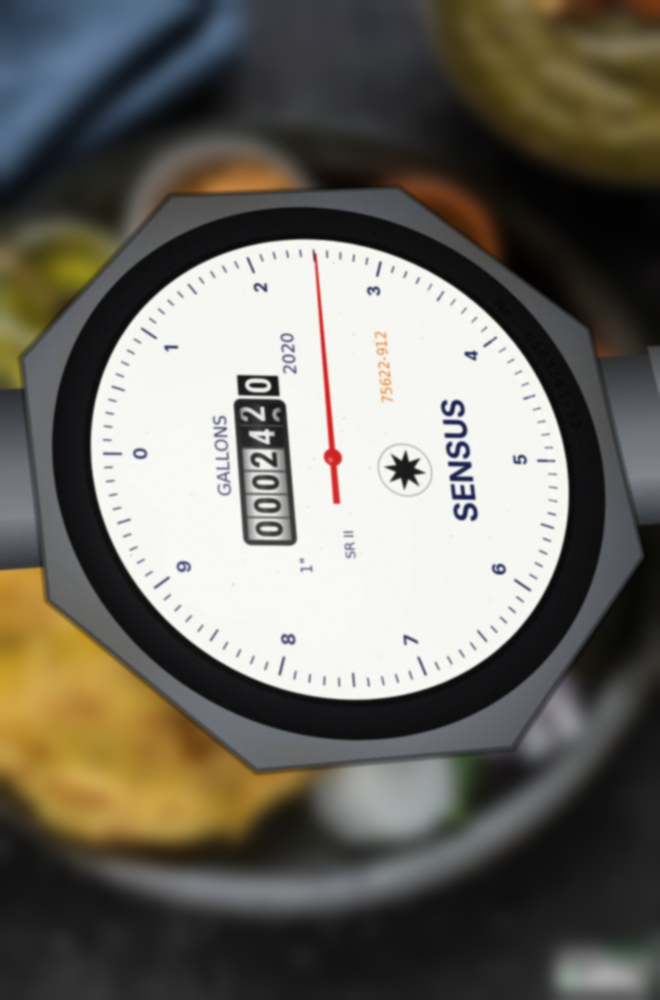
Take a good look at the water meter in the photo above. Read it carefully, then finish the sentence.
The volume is 2422.5 gal
